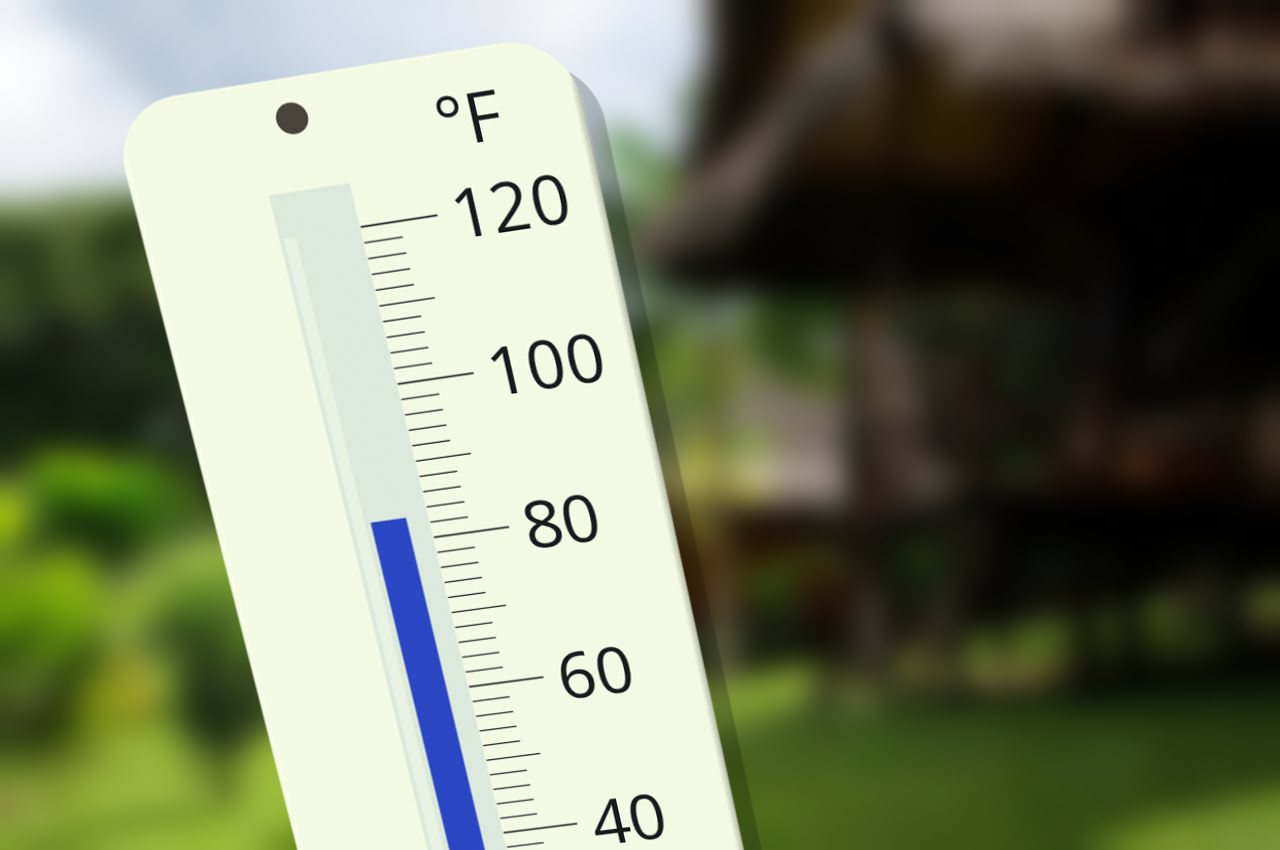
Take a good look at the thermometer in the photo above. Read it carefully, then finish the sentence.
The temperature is 83 °F
